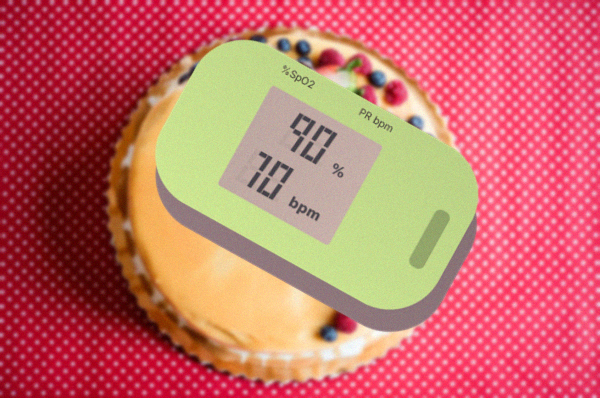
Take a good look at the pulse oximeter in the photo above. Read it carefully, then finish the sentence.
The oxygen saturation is 90 %
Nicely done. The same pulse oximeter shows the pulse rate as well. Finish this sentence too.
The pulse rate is 70 bpm
